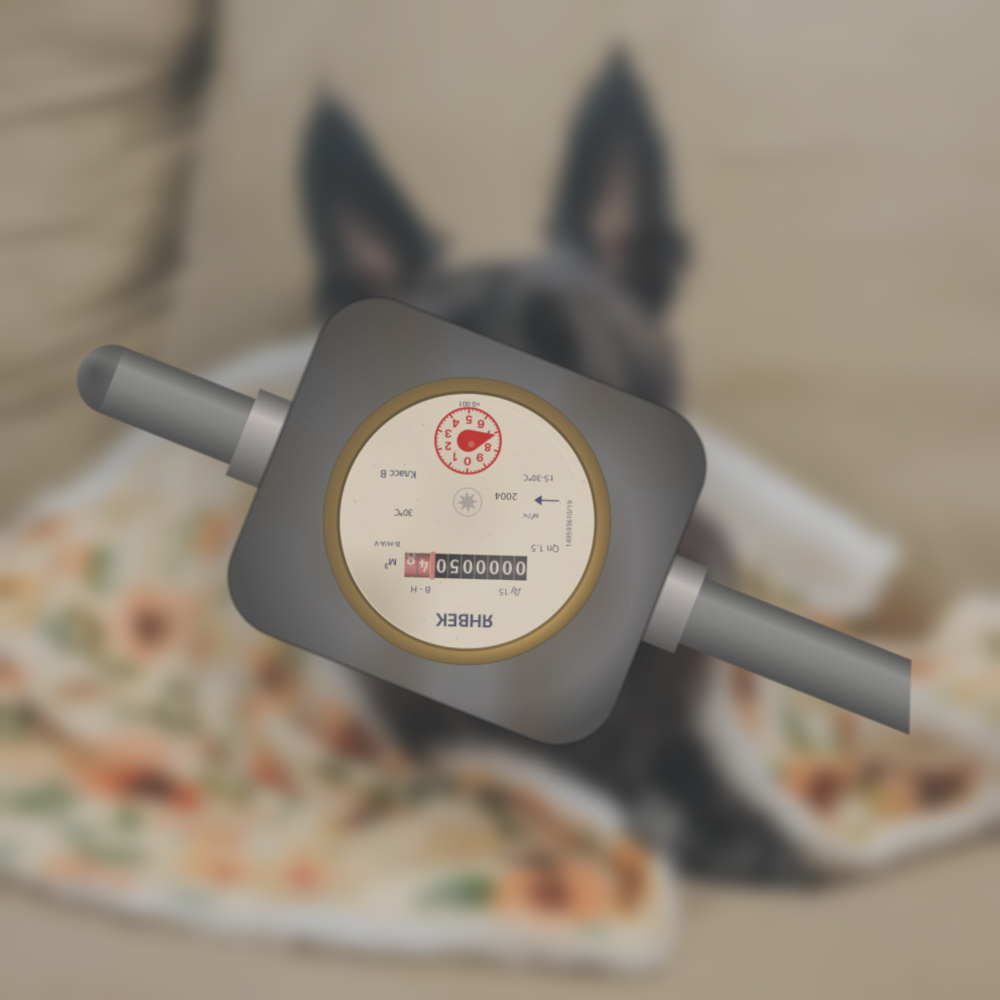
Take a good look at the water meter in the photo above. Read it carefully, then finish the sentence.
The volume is 50.477 m³
